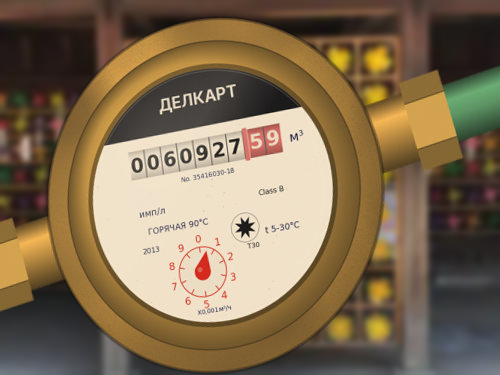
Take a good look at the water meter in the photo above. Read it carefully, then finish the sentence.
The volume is 60927.590 m³
